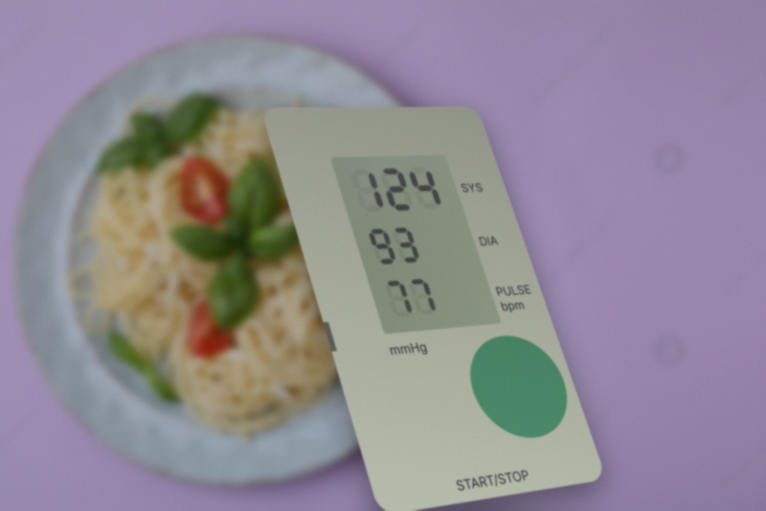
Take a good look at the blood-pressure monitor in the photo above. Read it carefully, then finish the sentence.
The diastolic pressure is 93 mmHg
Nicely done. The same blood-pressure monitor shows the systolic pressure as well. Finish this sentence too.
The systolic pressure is 124 mmHg
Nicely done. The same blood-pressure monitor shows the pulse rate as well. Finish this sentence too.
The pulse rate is 77 bpm
